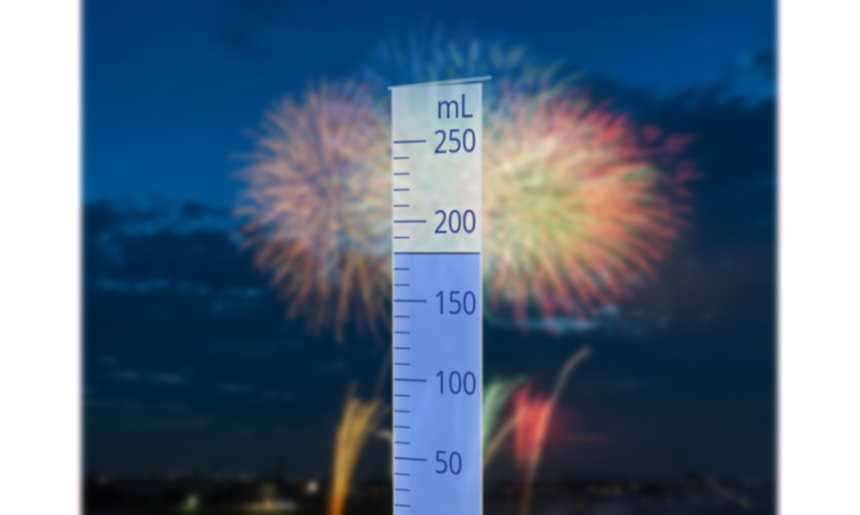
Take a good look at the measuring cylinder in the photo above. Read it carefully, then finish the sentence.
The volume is 180 mL
